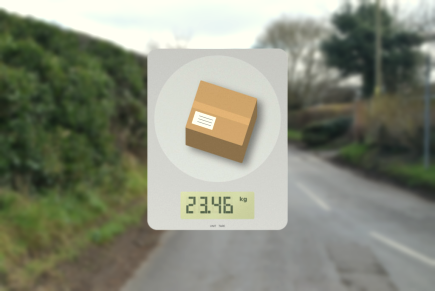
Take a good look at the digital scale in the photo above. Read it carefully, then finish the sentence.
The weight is 23.46 kg
